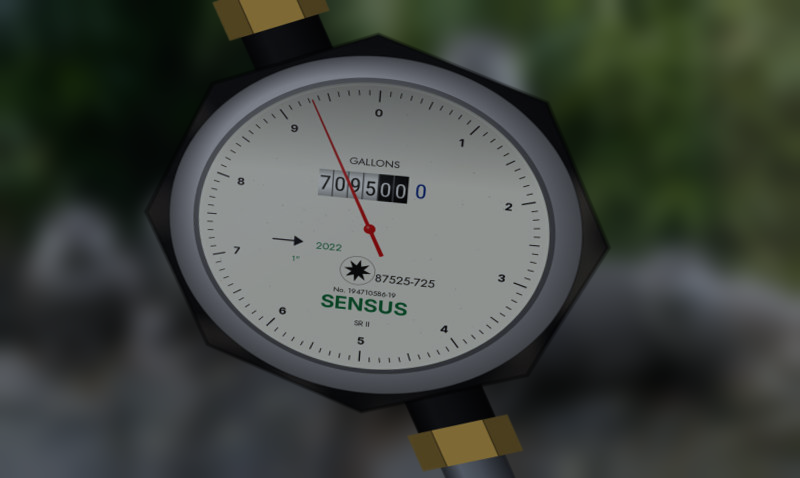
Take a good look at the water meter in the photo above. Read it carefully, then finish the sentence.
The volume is 7094999.3 gal
